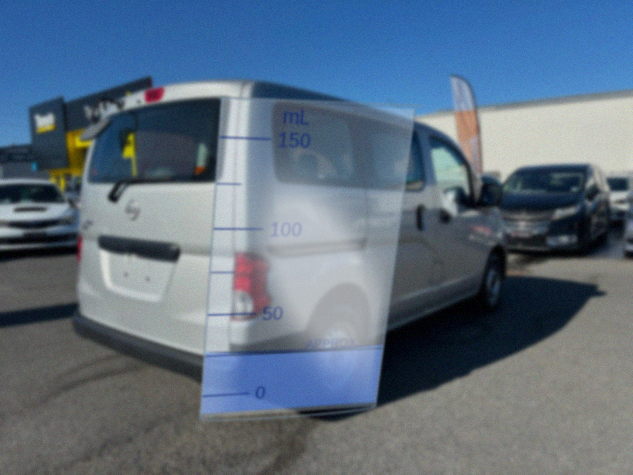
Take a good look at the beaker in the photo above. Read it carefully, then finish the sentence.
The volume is 25 mL
